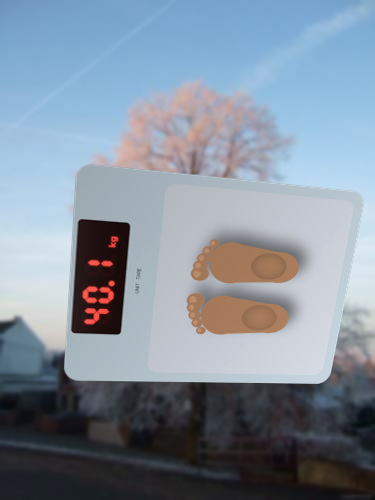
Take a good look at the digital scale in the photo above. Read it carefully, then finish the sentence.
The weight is 40.1 kg
